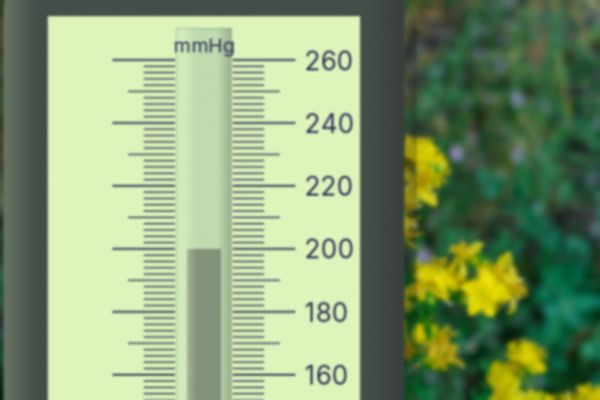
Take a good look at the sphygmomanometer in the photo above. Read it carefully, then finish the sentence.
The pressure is 200 mmHg
